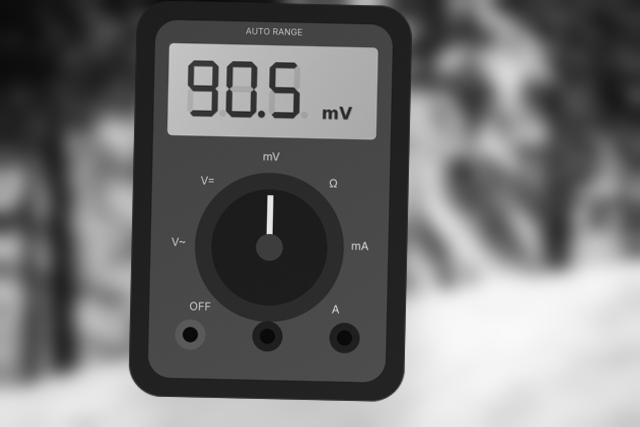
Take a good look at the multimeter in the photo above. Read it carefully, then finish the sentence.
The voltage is 90.5 mV
